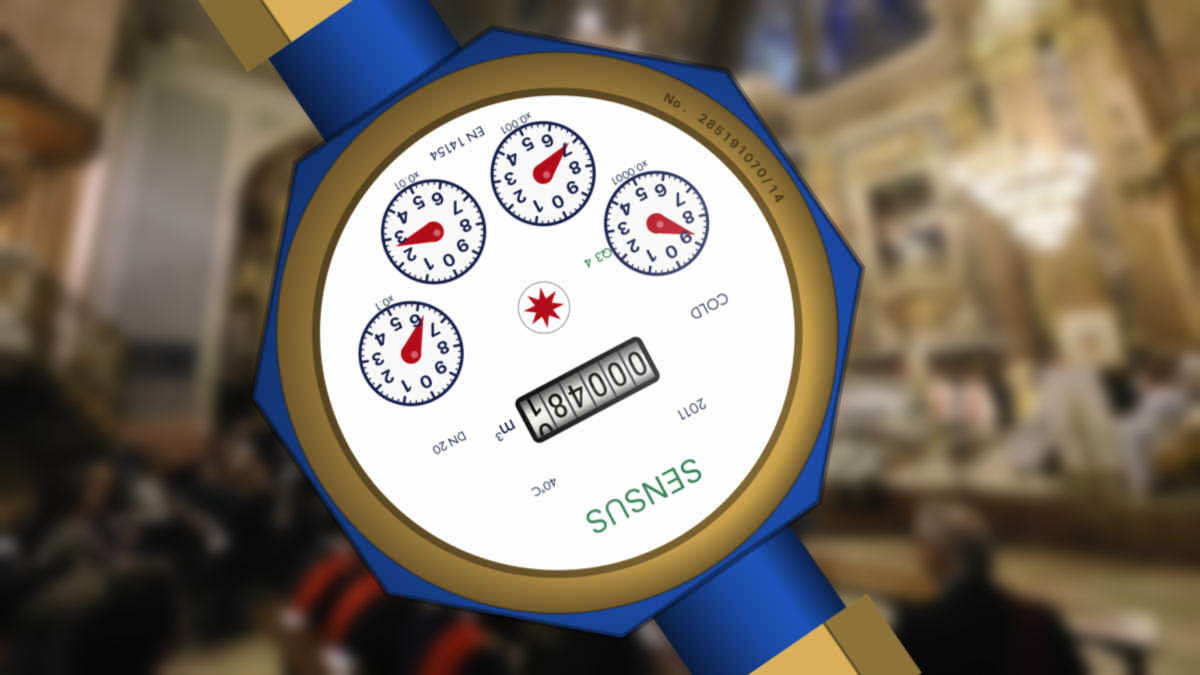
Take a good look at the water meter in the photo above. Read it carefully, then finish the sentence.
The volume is 480.6268 m³
